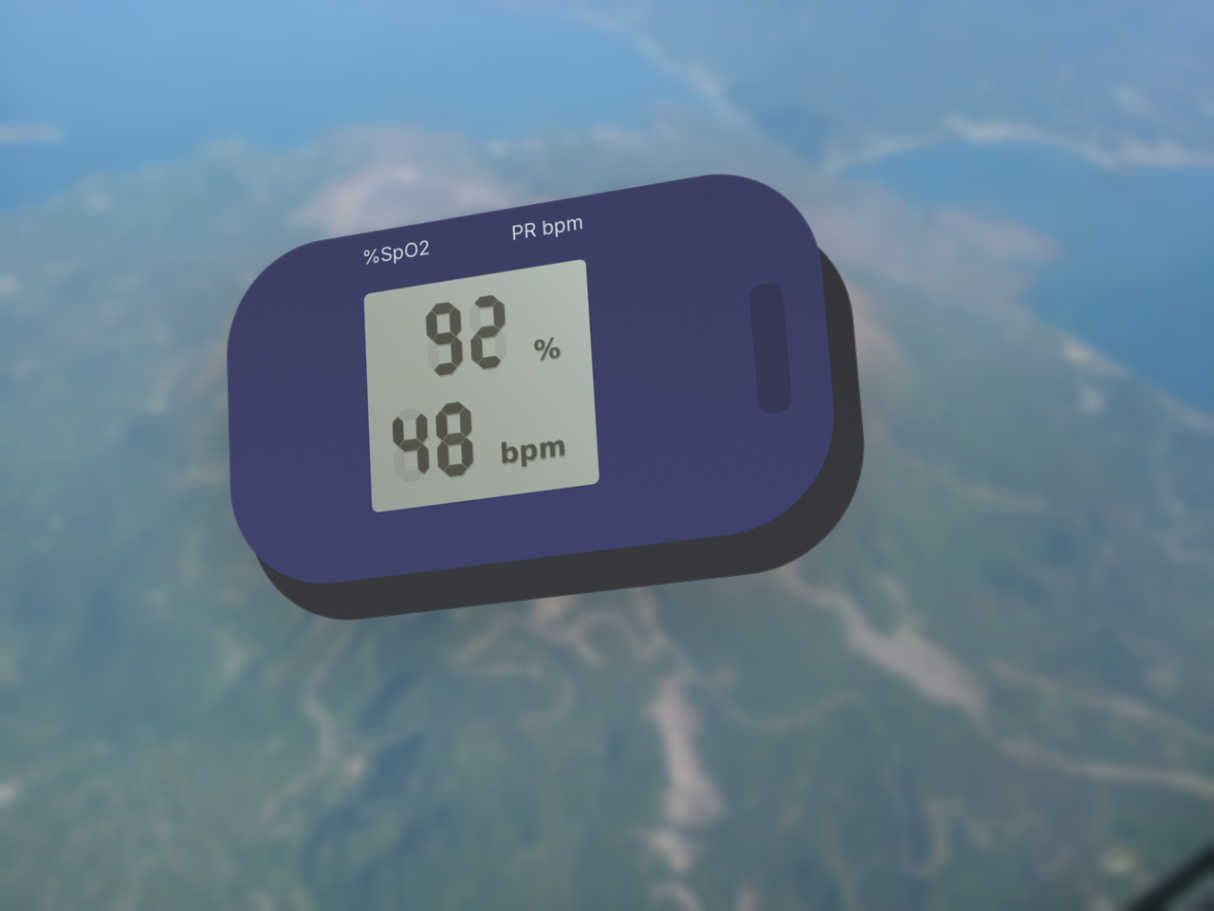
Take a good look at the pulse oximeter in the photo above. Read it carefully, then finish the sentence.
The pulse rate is 48 bpm
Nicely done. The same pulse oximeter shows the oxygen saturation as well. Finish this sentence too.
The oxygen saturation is 92 %
